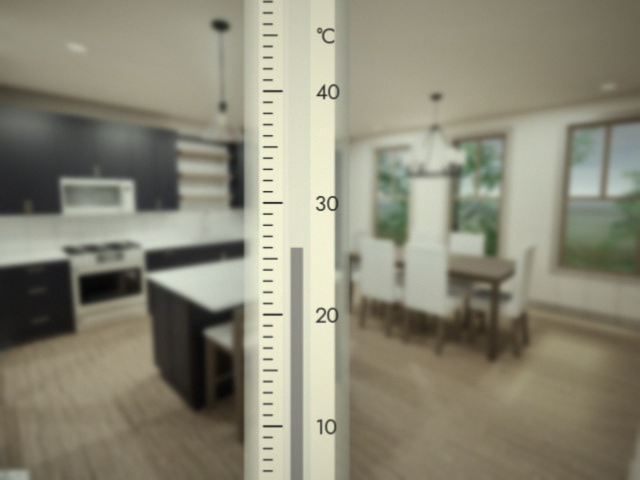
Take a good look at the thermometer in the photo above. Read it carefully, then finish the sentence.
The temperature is 26 °C
